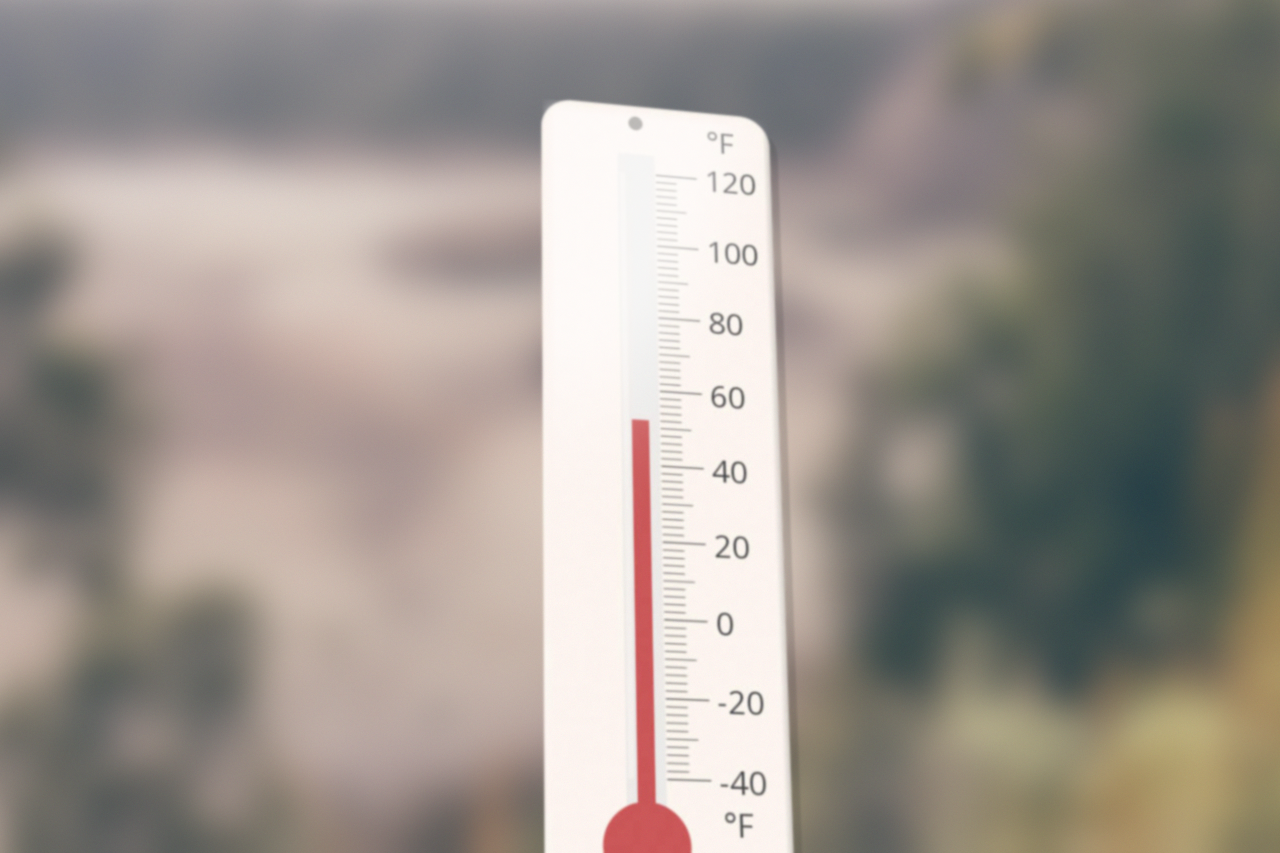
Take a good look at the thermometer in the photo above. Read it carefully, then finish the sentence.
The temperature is 52 °F
